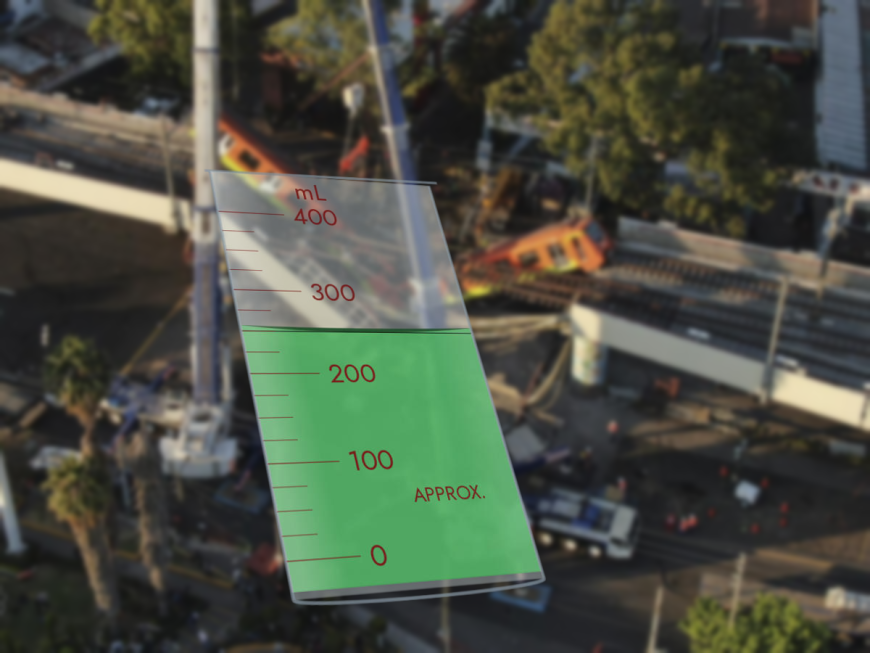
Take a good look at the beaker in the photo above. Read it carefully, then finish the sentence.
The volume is 250 mL
